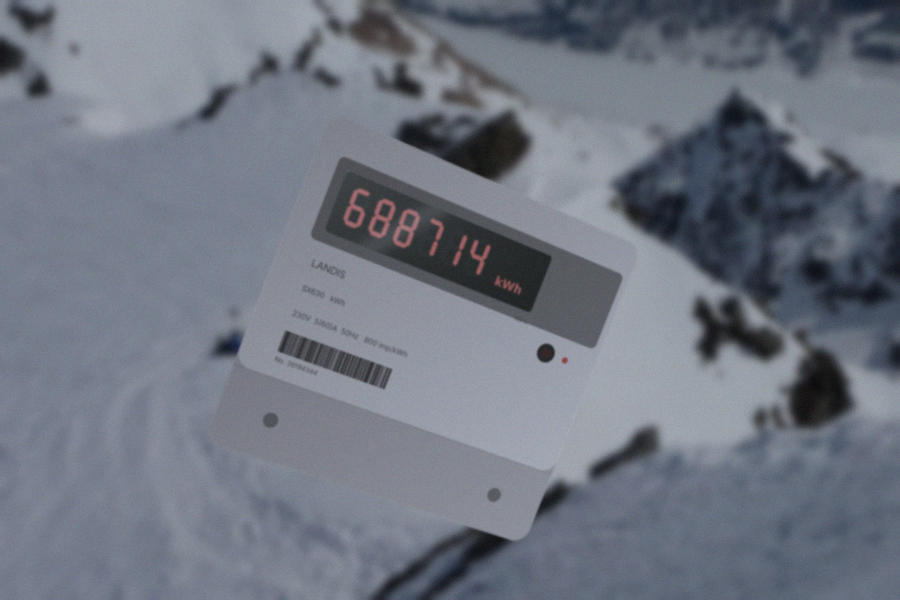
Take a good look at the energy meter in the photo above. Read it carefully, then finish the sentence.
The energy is 688714 kWh
